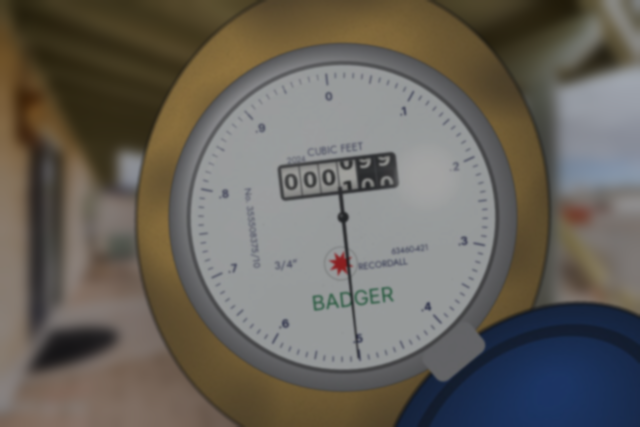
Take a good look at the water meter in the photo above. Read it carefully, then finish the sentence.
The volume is 99.50 ft³
